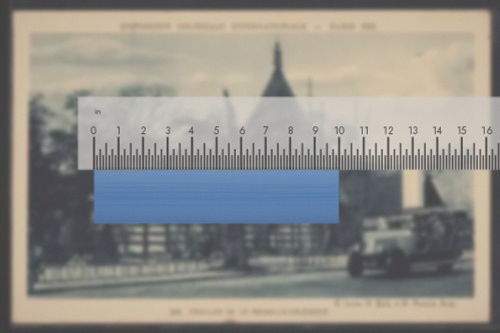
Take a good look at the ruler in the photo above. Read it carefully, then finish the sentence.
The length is 10 in
